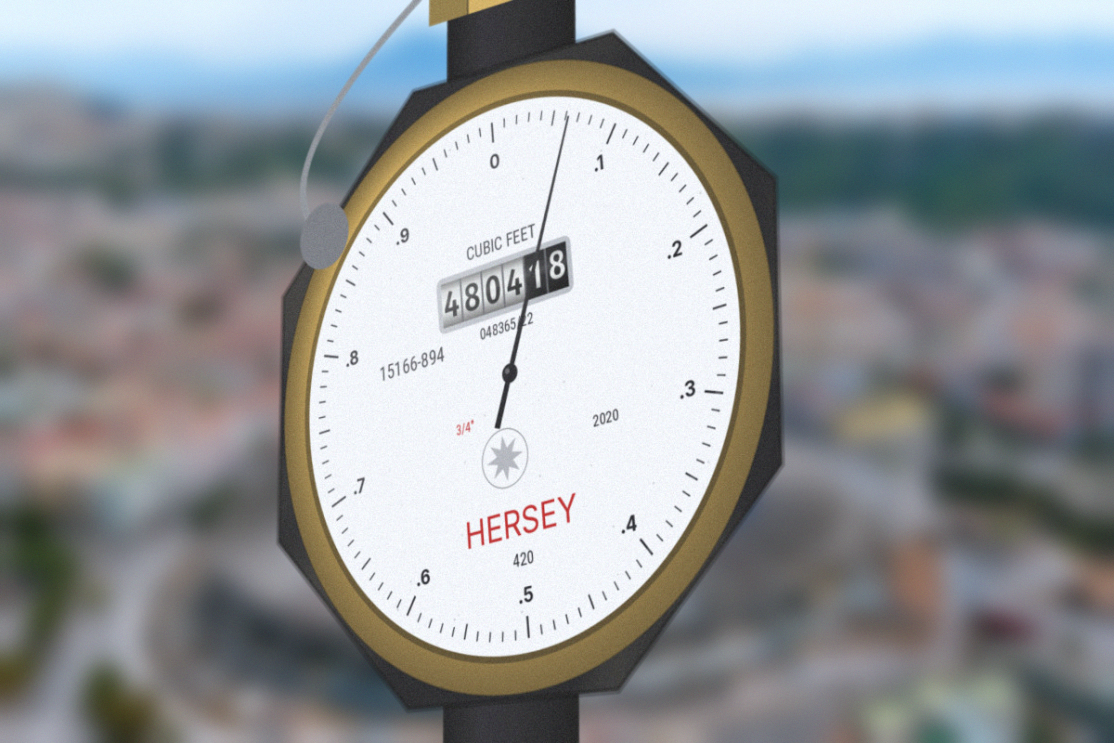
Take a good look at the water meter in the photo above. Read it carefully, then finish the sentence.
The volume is 480418.06 ft³
